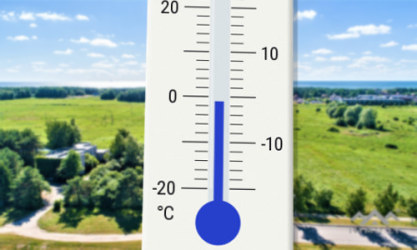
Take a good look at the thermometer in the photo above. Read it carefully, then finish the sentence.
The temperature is -1 °C
